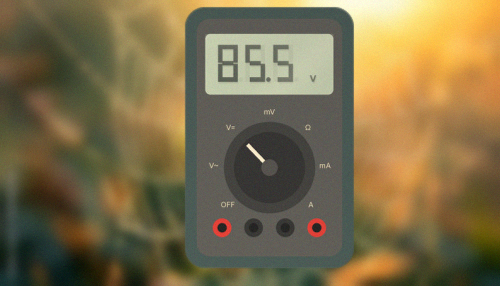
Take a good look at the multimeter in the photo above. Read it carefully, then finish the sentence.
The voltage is 85.5 V
